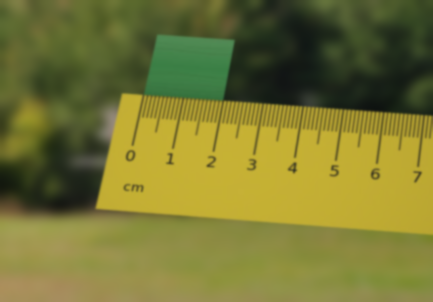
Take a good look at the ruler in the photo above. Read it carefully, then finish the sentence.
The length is 2 cm
